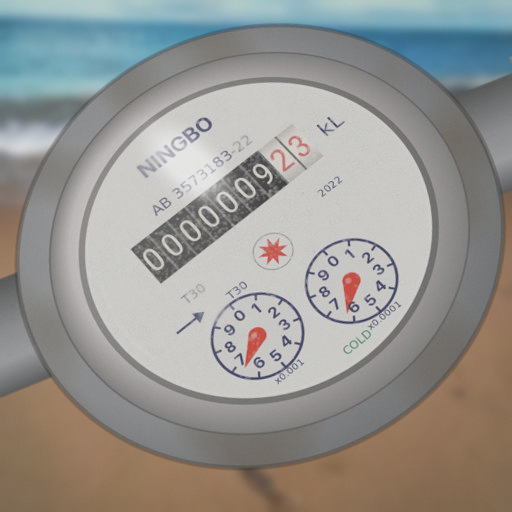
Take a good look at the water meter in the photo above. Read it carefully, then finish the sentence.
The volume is 9.2366 kL
